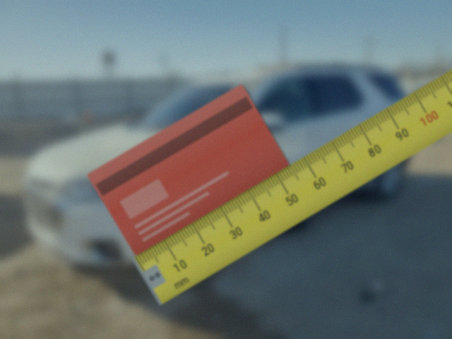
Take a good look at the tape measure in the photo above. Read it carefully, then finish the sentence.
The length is 55 mm
